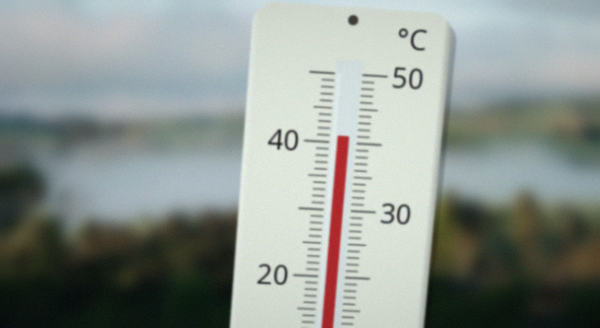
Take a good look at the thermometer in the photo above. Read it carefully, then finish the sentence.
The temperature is 41 °C
